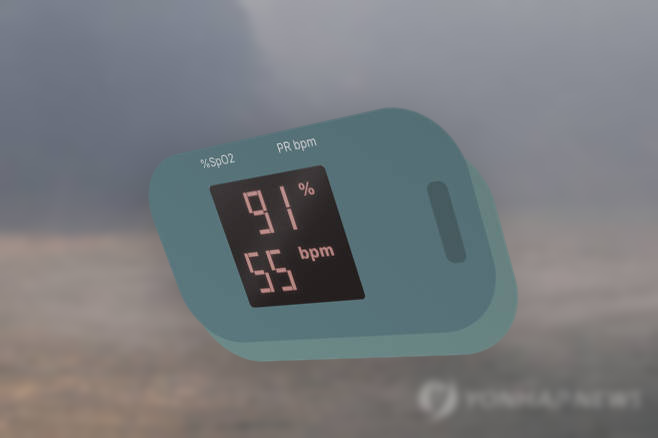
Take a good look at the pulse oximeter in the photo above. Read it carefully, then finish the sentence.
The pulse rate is 55 bpm
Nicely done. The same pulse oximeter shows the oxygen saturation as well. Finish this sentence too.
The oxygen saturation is 91 %
